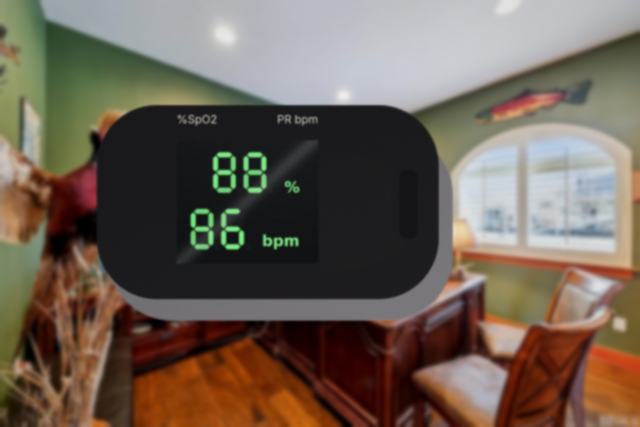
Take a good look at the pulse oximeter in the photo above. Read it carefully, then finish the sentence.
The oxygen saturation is 88 %
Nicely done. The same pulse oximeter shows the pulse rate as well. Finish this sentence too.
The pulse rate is 86 bpm
